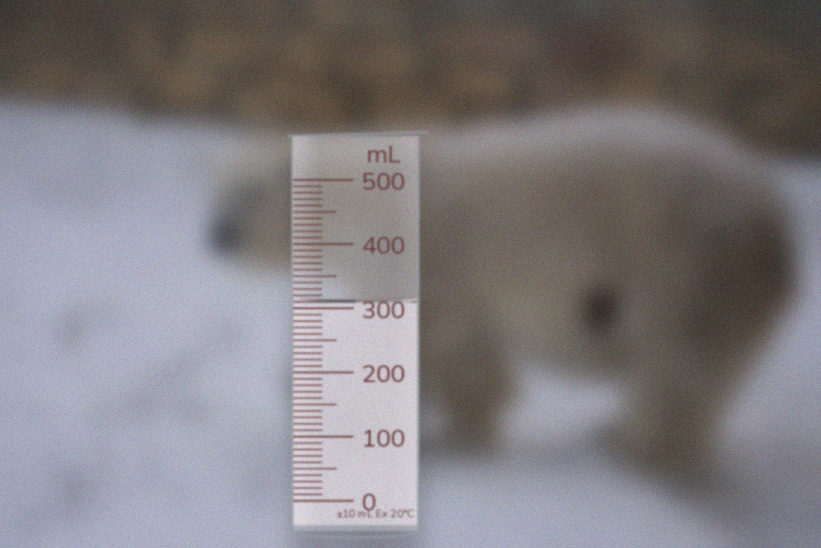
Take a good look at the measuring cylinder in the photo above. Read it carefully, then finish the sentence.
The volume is 310 mL
